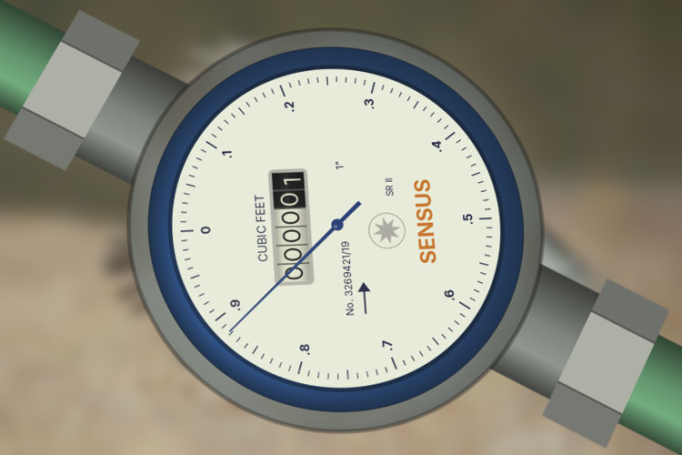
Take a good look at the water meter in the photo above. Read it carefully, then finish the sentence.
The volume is 0.88 ft³
